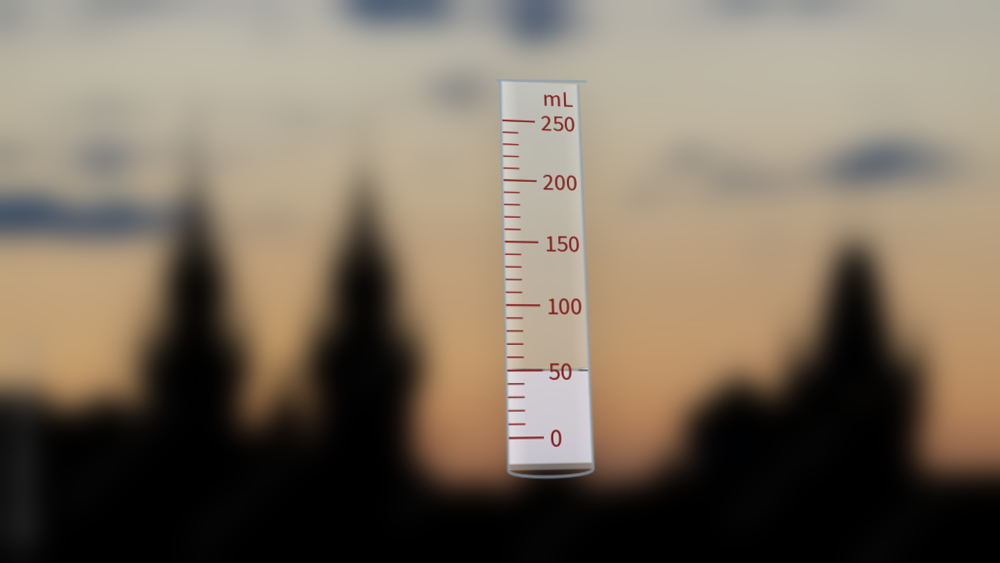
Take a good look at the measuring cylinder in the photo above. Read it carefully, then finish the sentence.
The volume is 50 mL
